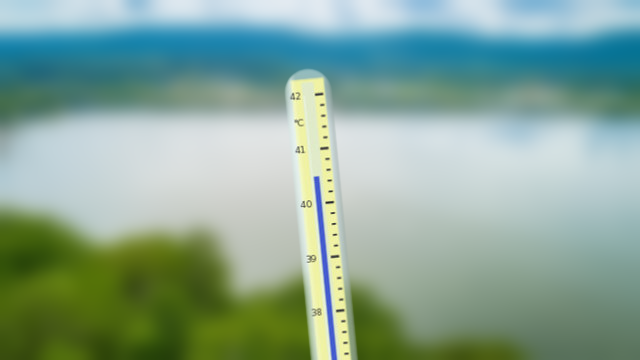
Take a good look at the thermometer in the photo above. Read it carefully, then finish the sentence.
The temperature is 40.5 °C
